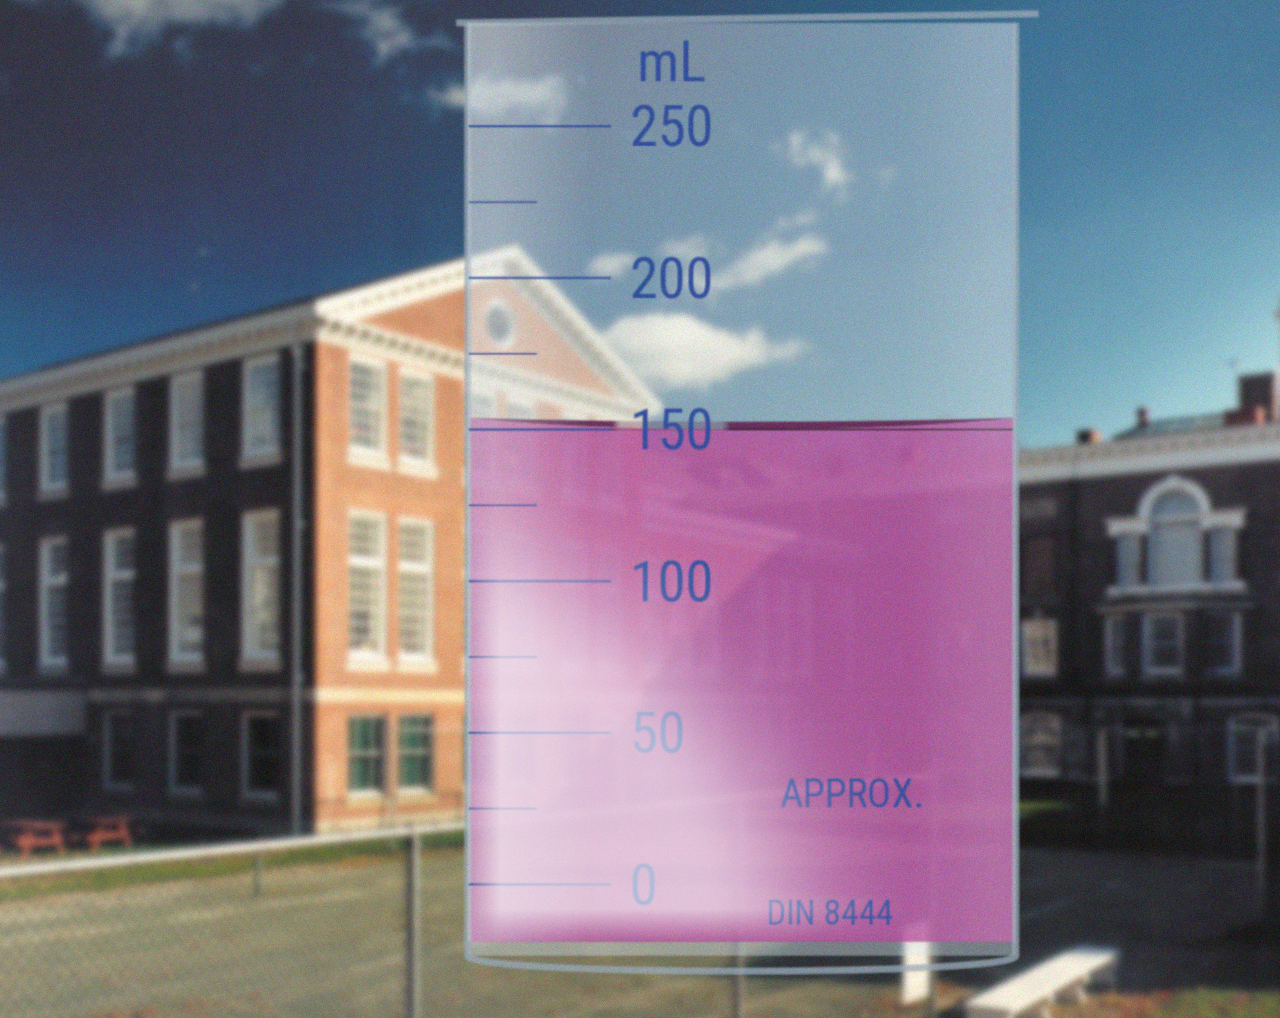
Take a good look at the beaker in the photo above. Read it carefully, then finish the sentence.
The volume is 150 mL
